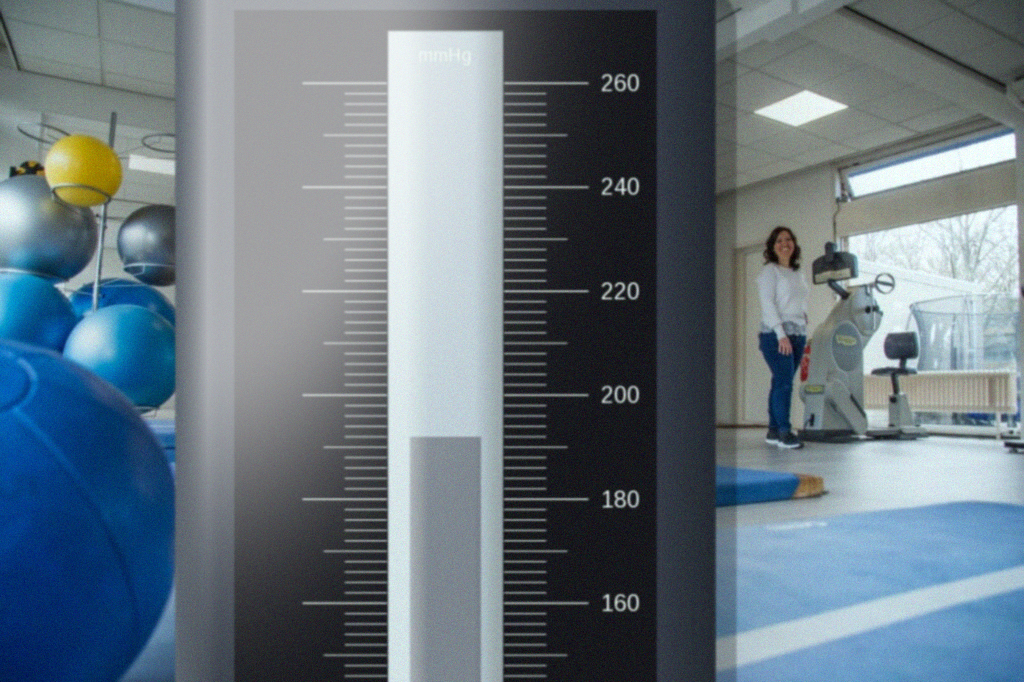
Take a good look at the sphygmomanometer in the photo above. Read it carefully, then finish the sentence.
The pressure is 192 mmHg
